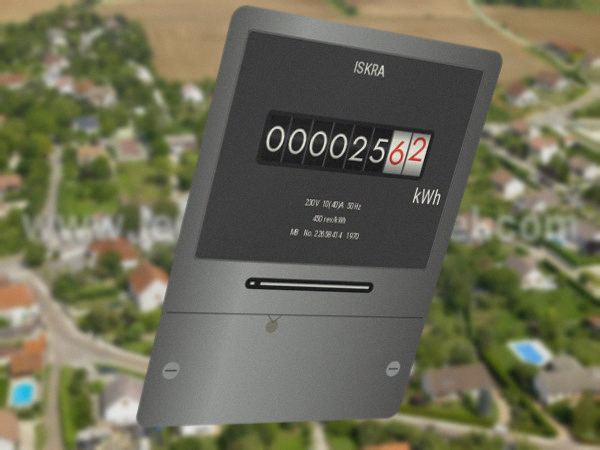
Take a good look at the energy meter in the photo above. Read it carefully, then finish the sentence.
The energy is 25.62 kWh
